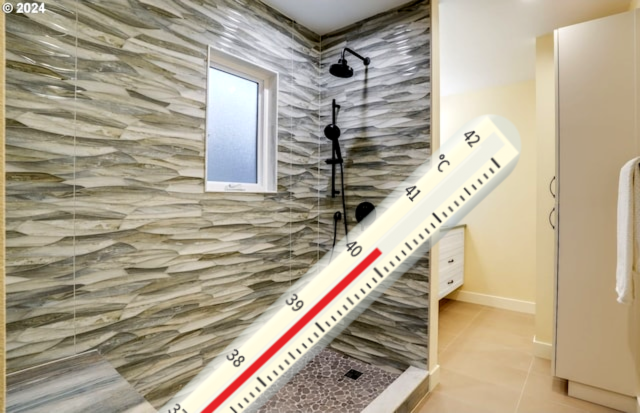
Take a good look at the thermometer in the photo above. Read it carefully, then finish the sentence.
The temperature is 40.2 °C
